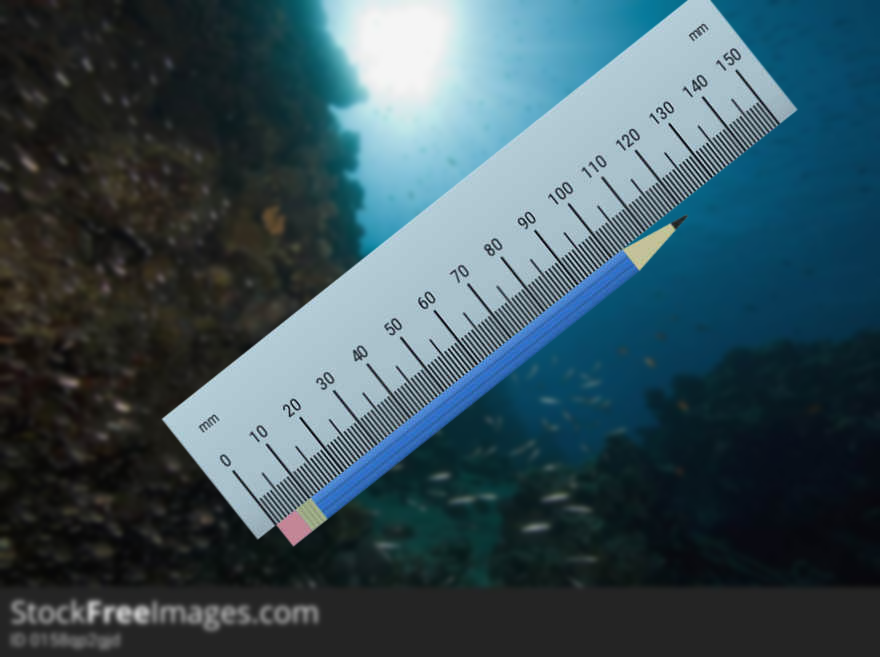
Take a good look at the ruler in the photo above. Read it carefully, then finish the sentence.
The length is 120 mm
